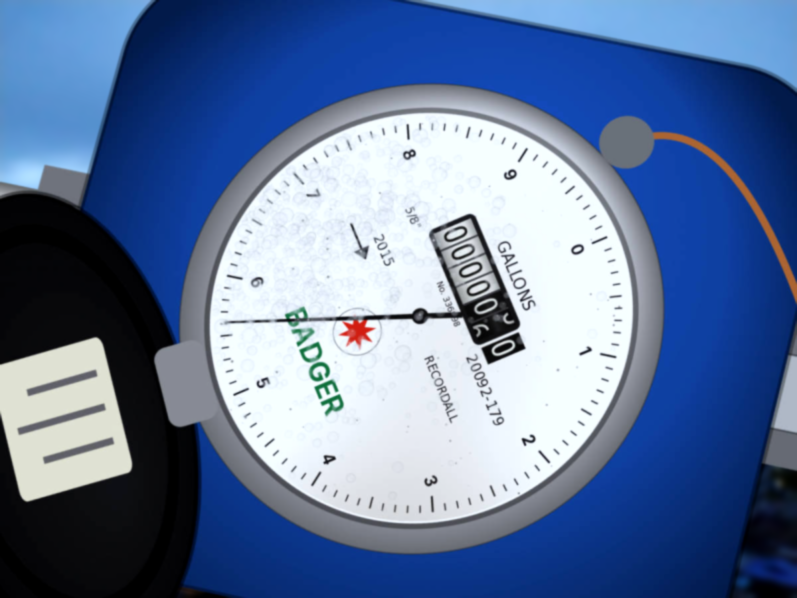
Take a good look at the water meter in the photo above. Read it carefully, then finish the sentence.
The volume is 55.6 gal
